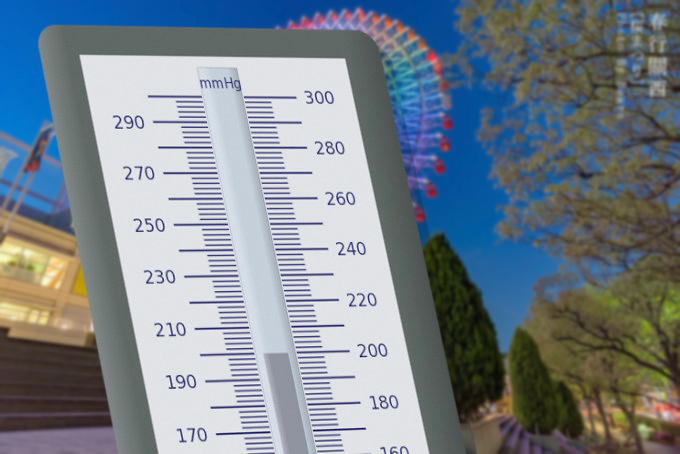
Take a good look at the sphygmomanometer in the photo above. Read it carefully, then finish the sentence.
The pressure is 200 mmHg
